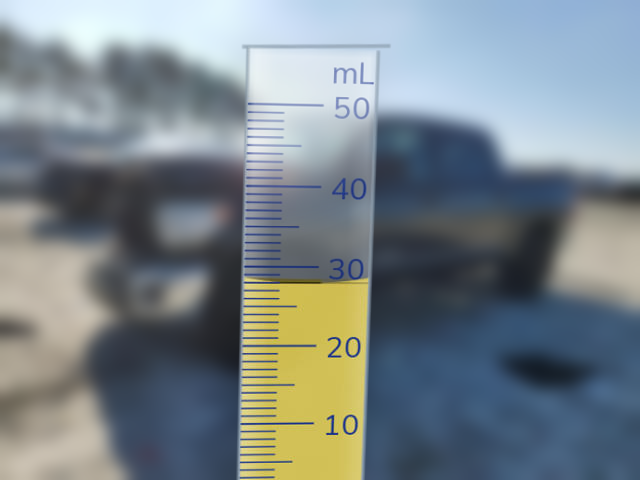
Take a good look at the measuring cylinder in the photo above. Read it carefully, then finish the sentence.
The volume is 28 mL
